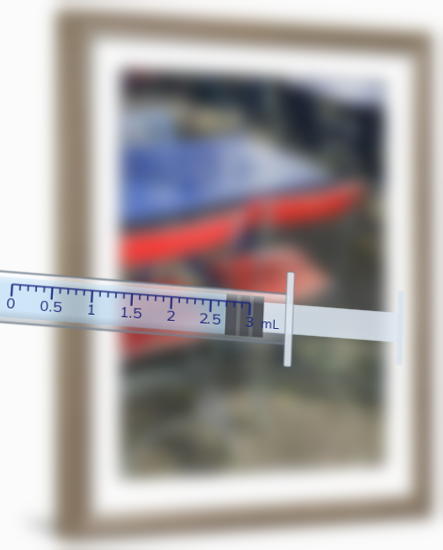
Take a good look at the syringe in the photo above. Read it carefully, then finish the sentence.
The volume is 2.7 mL
